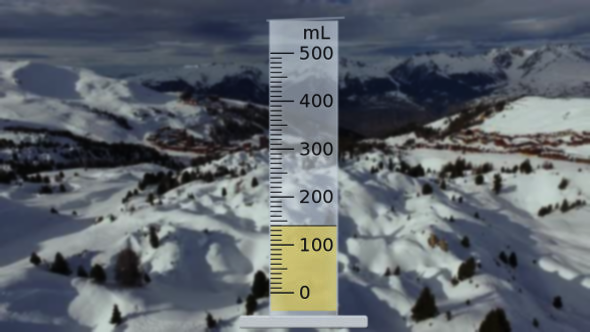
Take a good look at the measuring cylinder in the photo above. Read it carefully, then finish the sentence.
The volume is 140 mL
